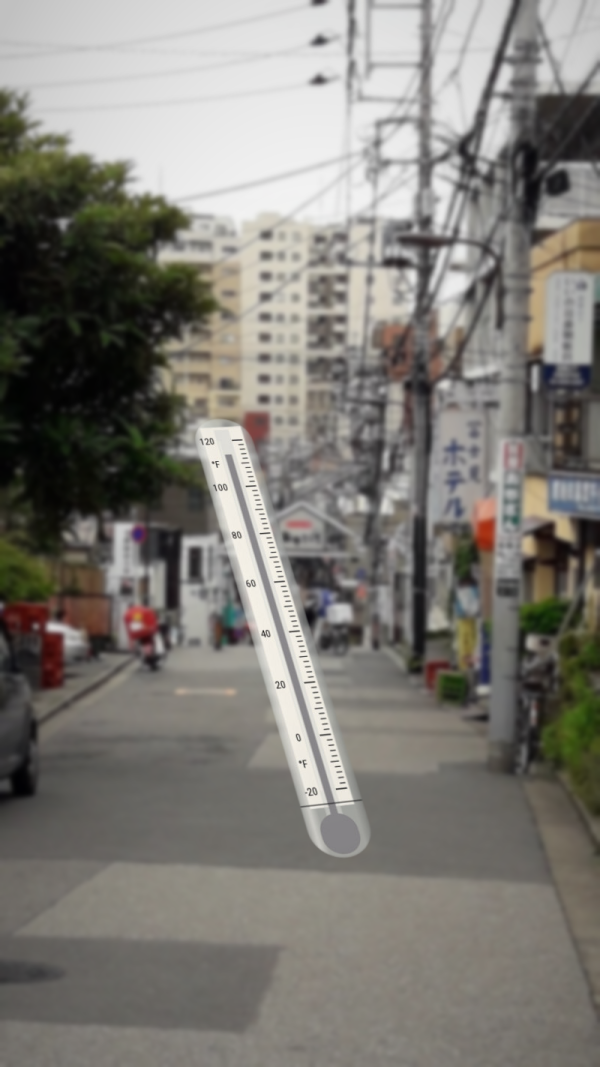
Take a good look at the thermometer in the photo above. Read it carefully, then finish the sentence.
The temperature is 114 °F
